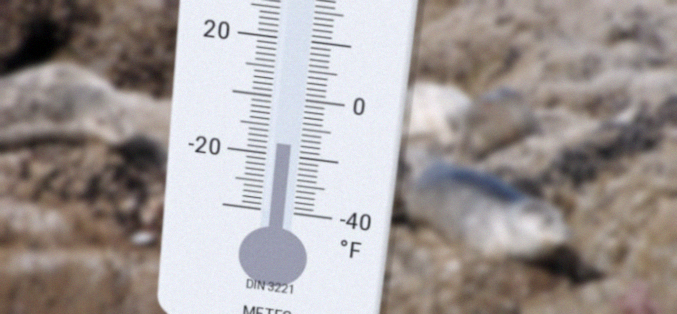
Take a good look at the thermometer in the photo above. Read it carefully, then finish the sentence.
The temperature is -16 °F
